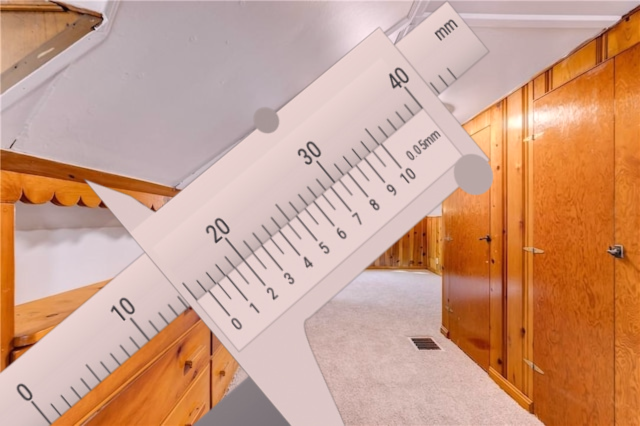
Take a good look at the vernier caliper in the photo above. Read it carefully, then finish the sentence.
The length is 16.2 mm
